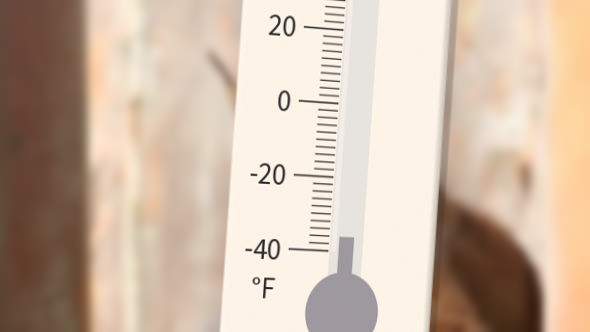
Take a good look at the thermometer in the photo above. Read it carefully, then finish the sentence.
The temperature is -36 °F
